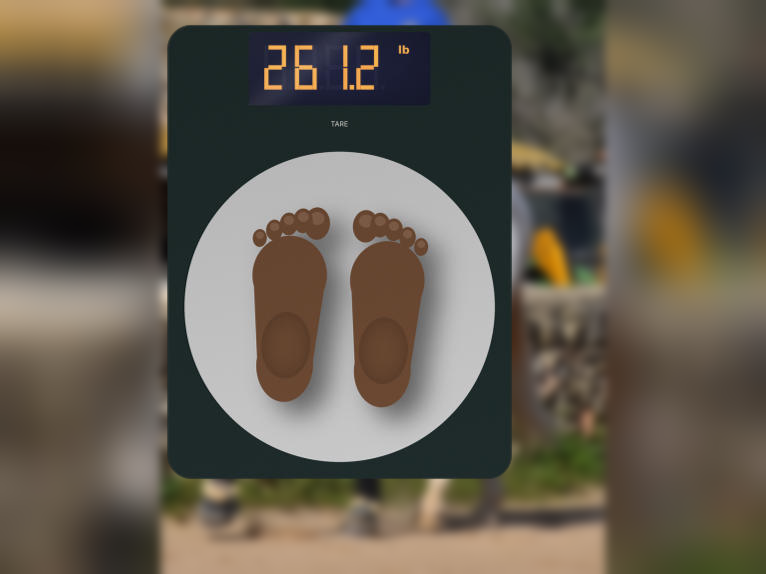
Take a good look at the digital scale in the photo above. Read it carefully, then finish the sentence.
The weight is 261.2 lb
